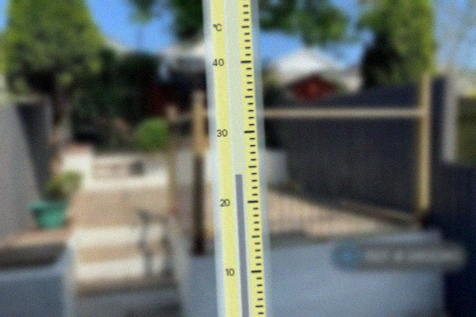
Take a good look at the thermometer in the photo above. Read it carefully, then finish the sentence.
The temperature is 24 °C
